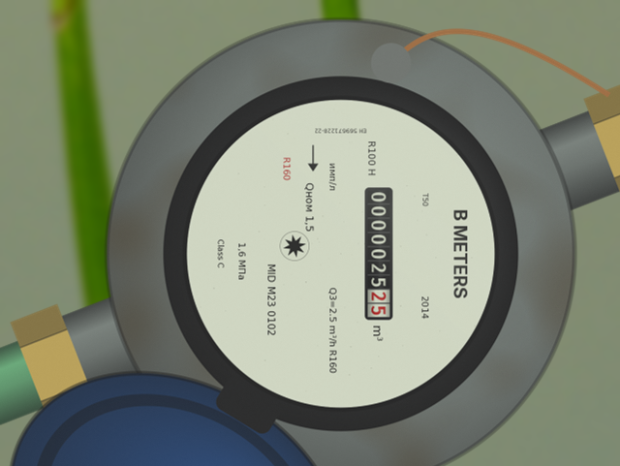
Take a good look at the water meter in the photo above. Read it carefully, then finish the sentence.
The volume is 25.25 m³
